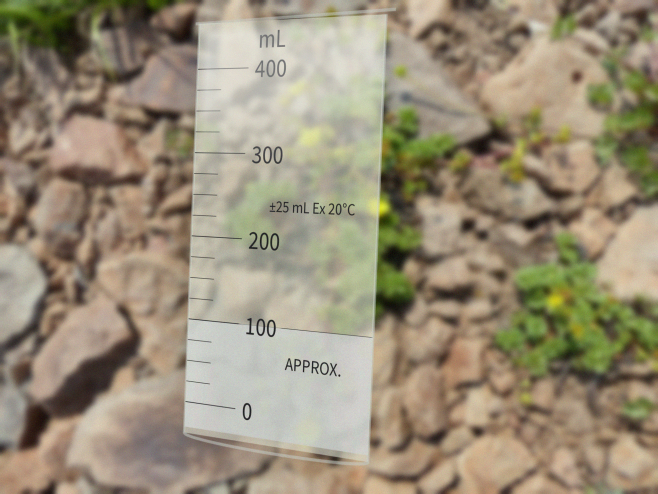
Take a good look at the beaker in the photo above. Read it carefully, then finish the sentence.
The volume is 100 mL
